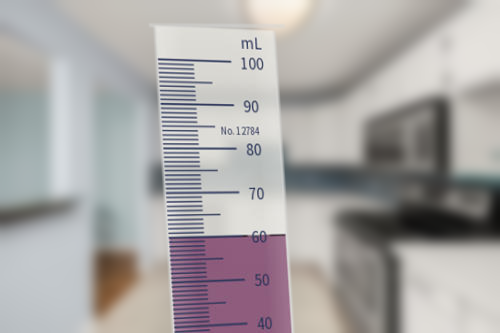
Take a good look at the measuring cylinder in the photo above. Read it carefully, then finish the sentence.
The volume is 60 mL
